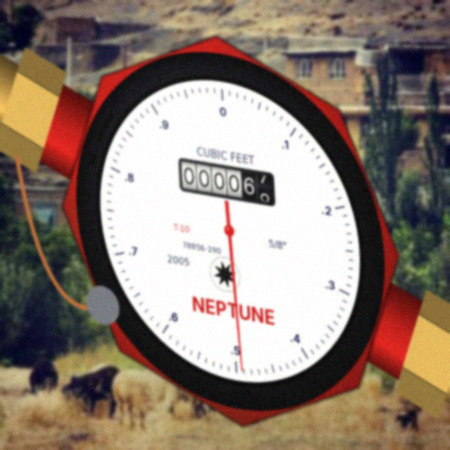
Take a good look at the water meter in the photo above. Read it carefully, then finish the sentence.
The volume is 67.49 ft³
